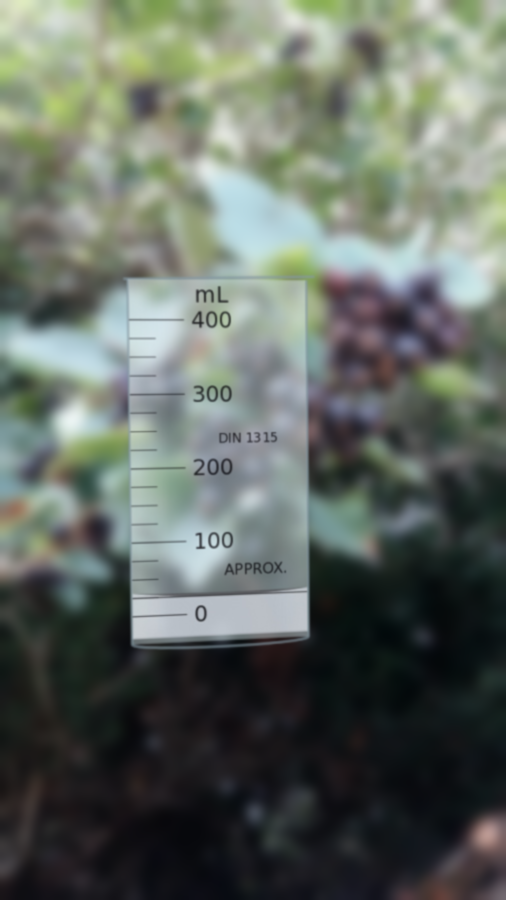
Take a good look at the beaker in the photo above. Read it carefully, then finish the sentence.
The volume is 25 mL
